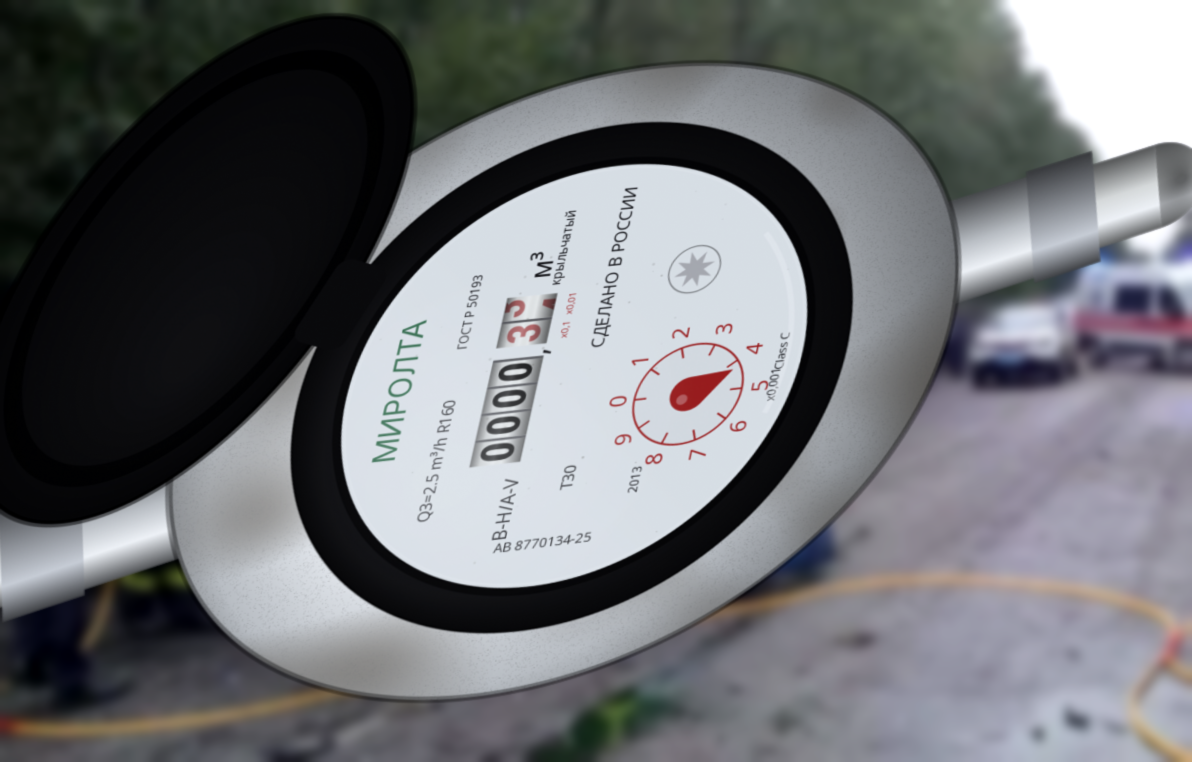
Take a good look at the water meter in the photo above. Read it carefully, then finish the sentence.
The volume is 0.334 m³
